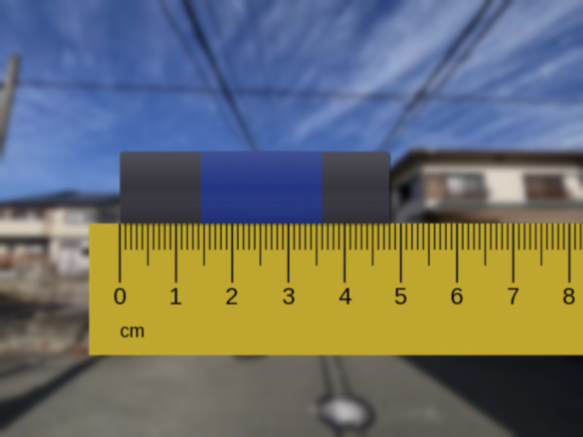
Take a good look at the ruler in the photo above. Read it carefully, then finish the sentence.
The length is 4.8 cm
